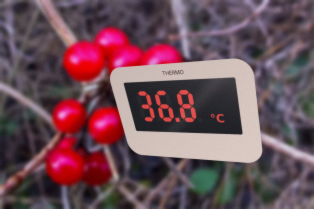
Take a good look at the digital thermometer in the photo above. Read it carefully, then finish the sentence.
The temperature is 36.8 °C
